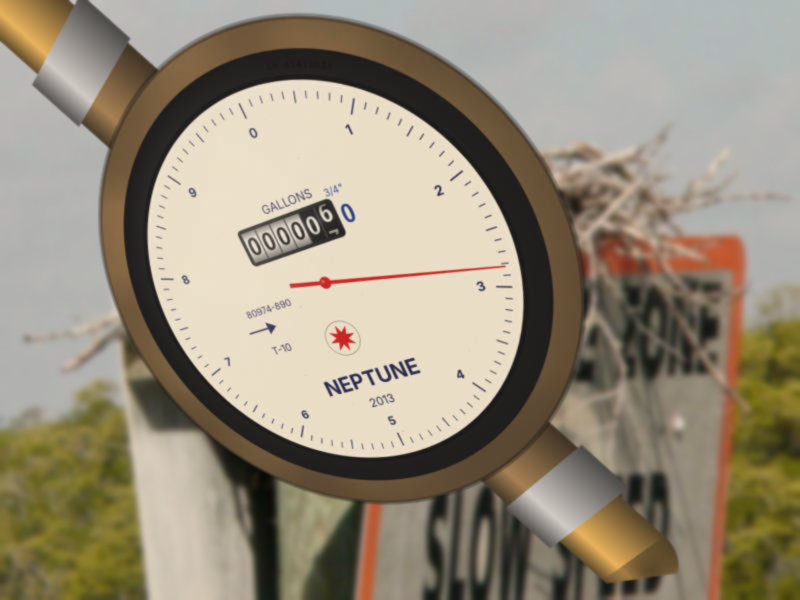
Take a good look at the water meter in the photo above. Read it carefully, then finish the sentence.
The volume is 62.8 gal
